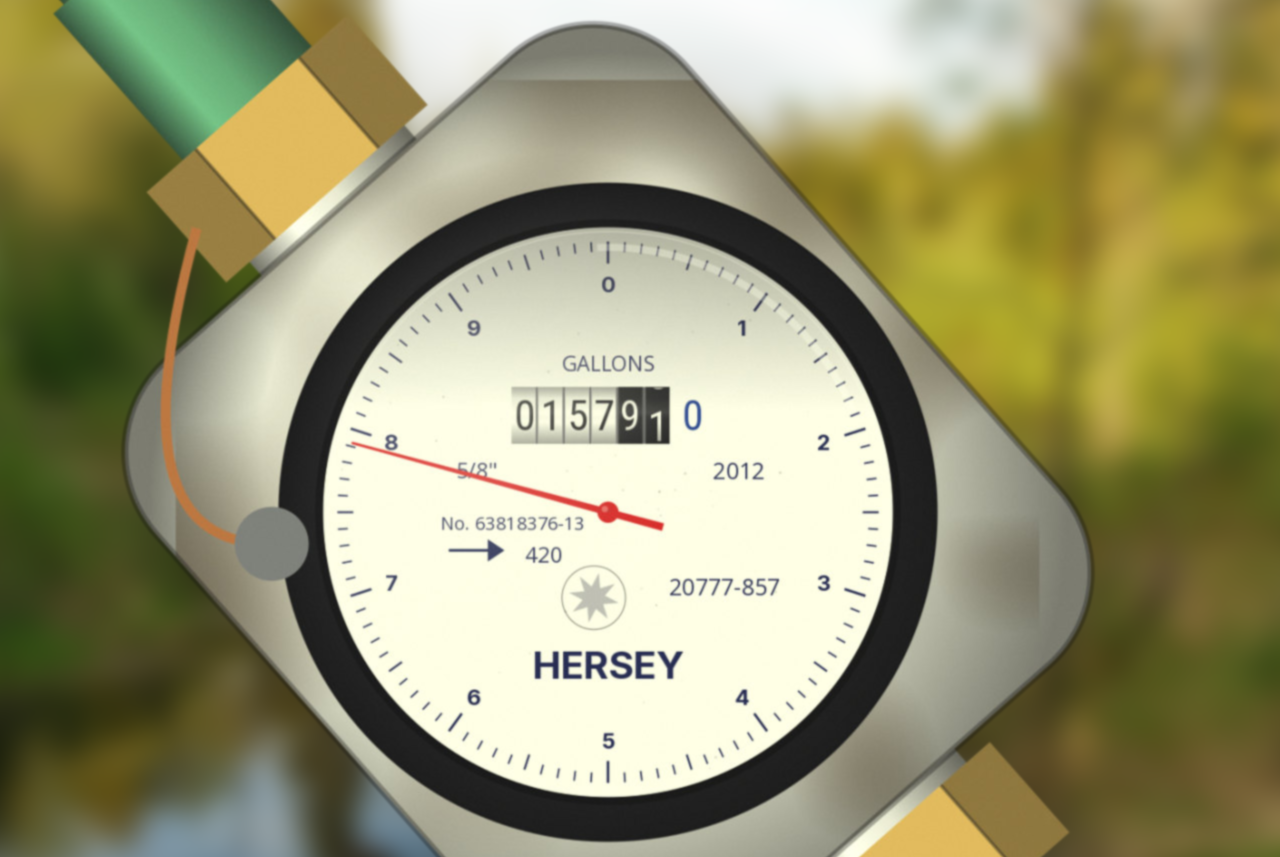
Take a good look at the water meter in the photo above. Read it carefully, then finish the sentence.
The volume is 157907.9 gal
